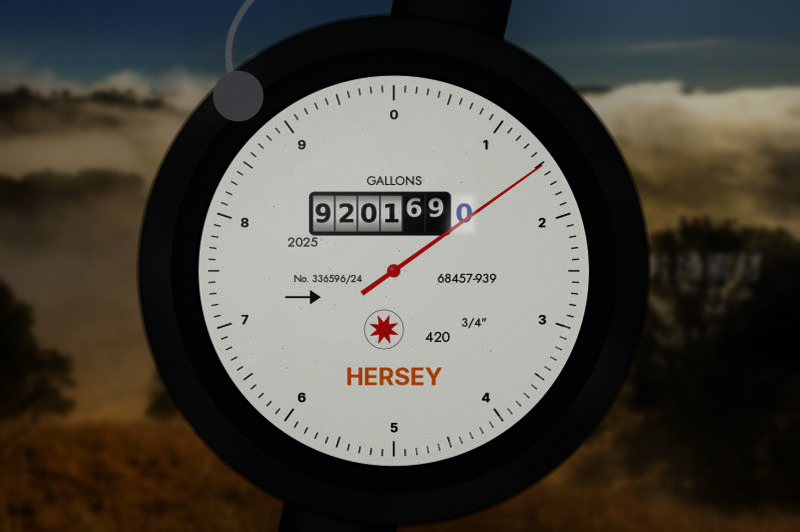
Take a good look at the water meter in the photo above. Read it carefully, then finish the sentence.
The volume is 9201691.5 gal
